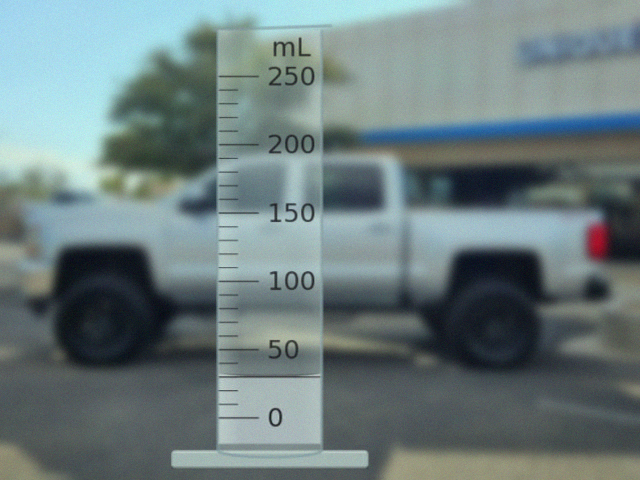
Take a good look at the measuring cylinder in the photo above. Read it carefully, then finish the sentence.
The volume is 30 mL
